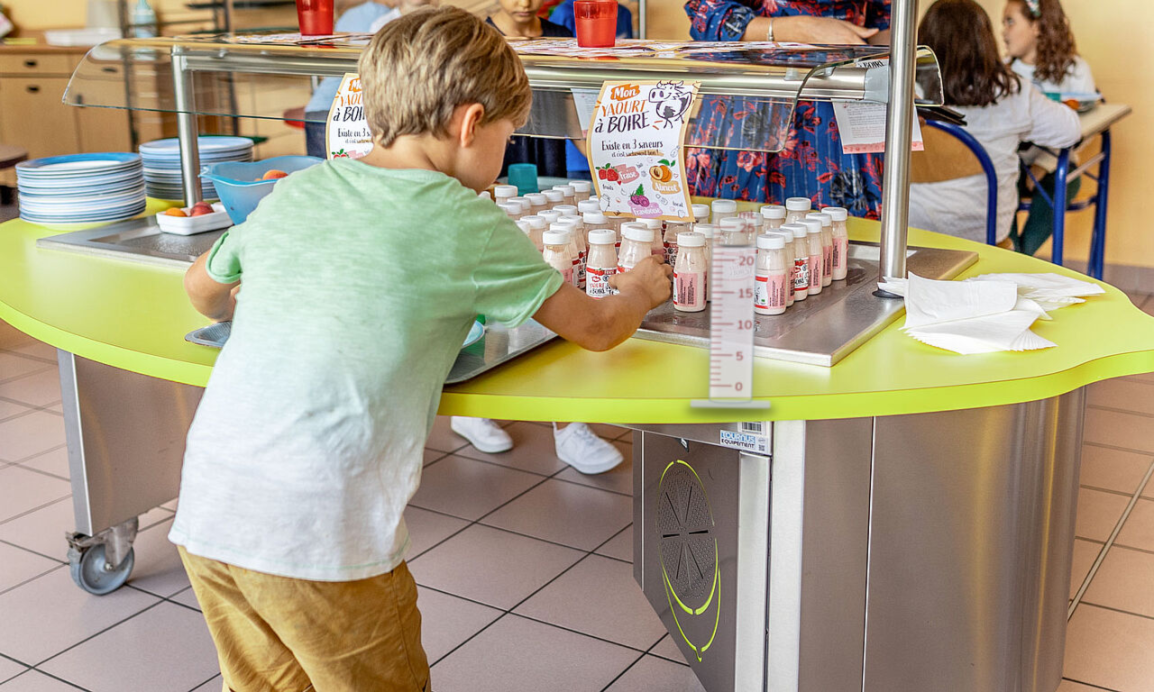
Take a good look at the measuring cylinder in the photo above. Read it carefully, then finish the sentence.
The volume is 22 mL
